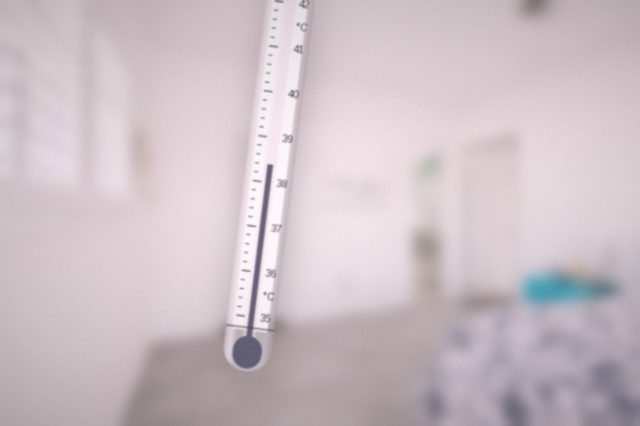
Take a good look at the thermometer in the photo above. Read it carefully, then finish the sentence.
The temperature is 38.4 °C
